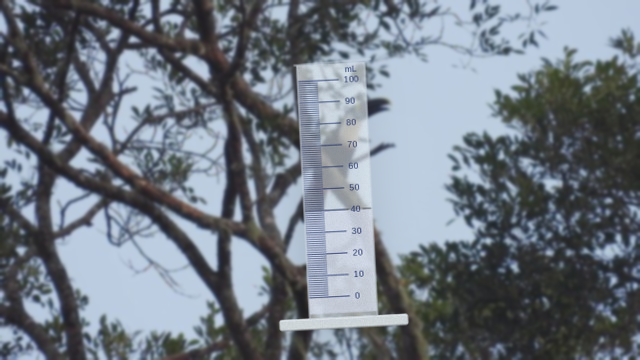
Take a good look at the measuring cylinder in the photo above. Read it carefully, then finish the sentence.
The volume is 40 mL
